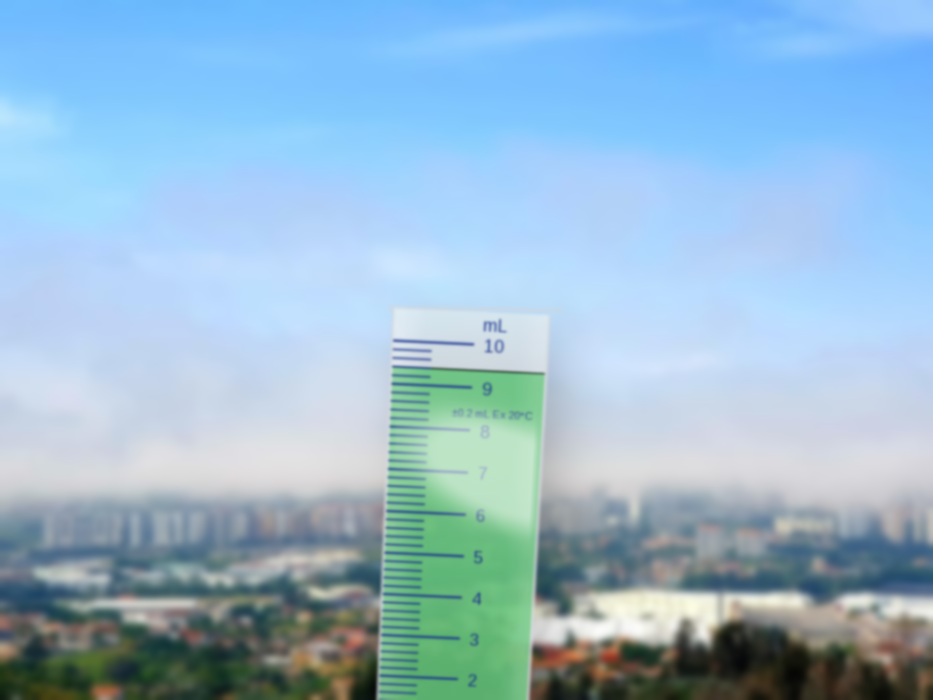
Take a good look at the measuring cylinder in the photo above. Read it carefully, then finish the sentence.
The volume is 9.4 mL
